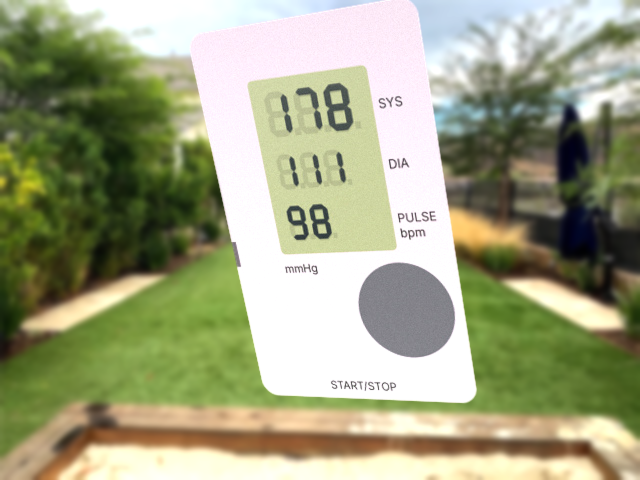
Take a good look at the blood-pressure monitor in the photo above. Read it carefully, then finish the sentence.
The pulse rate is 98 bpm
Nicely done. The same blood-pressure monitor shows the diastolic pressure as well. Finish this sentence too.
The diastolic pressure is 111 mmHg
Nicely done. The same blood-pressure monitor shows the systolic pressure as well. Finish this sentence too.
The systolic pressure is 178 mmHg
